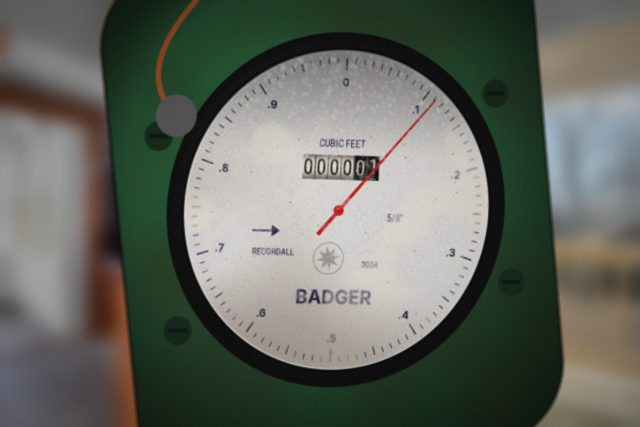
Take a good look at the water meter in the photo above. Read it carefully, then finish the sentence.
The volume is 1.11 ft³
